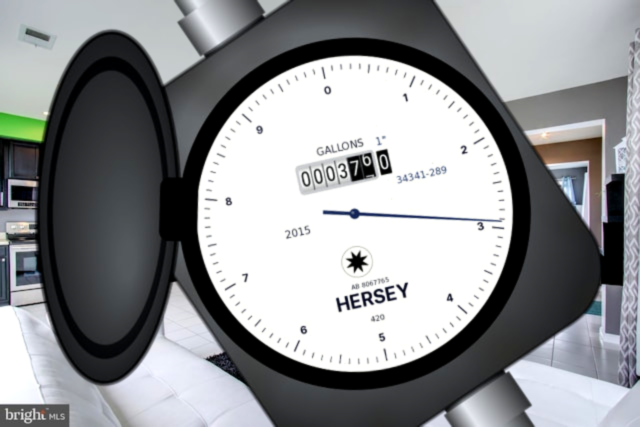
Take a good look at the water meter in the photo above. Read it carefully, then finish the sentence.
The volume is 3762.9 gal
